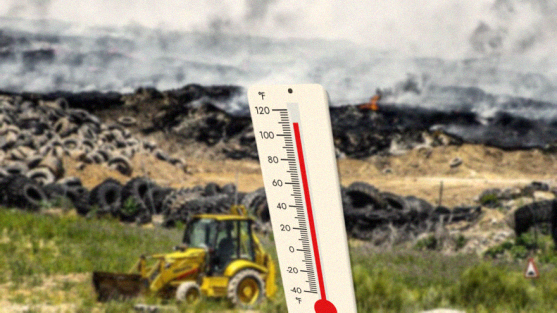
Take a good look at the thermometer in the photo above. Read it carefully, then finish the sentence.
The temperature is 110 °F
